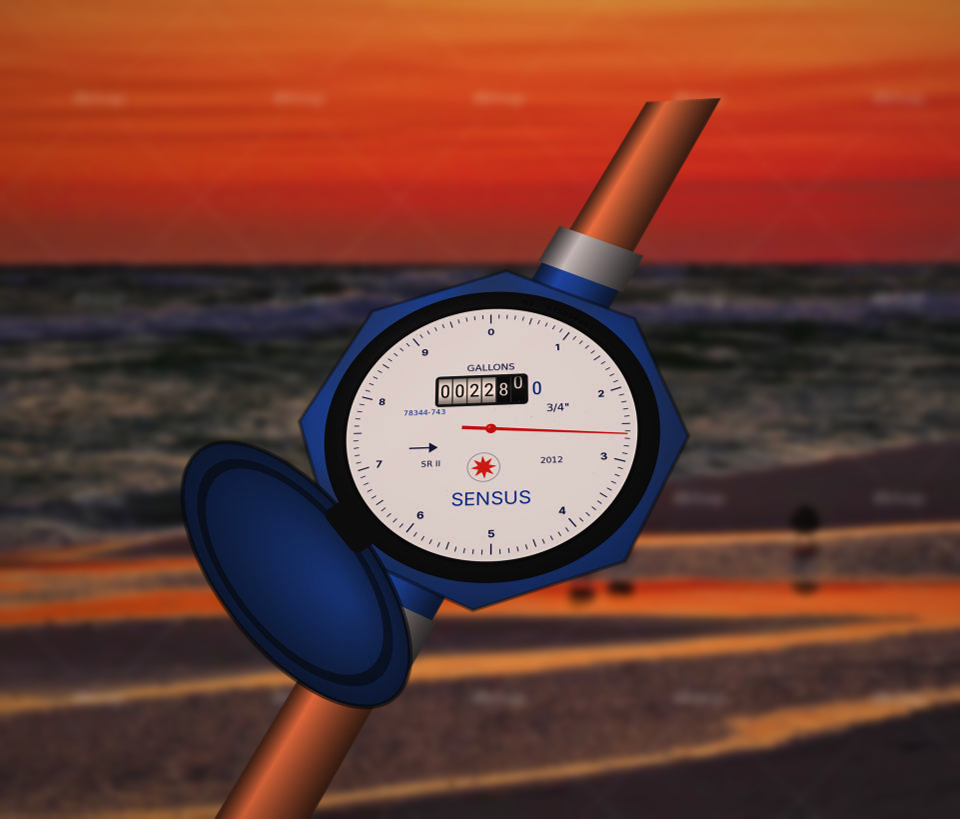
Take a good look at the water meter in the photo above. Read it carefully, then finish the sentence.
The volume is 22802.6 gal
